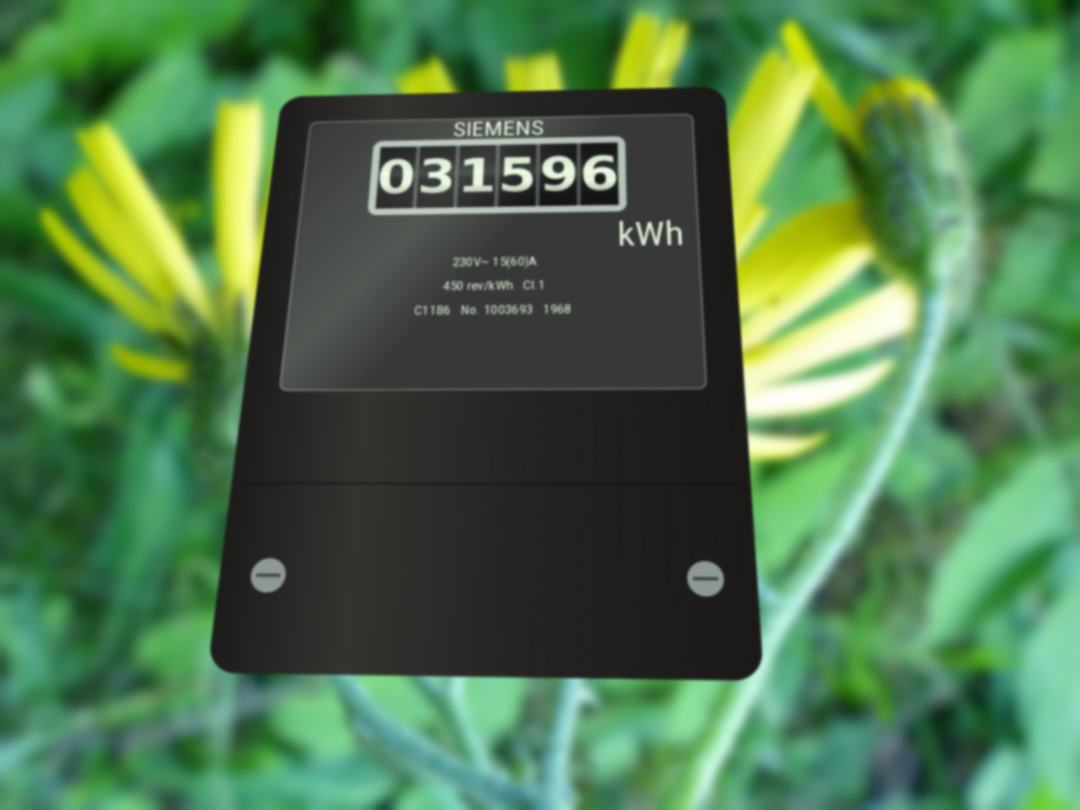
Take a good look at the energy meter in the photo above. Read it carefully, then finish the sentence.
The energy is 31596 kWh
